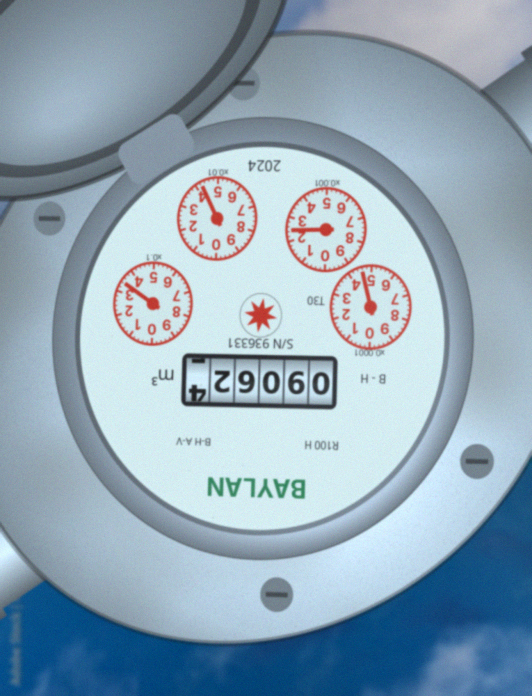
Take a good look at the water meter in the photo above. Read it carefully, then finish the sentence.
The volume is 90624.3424 m³
